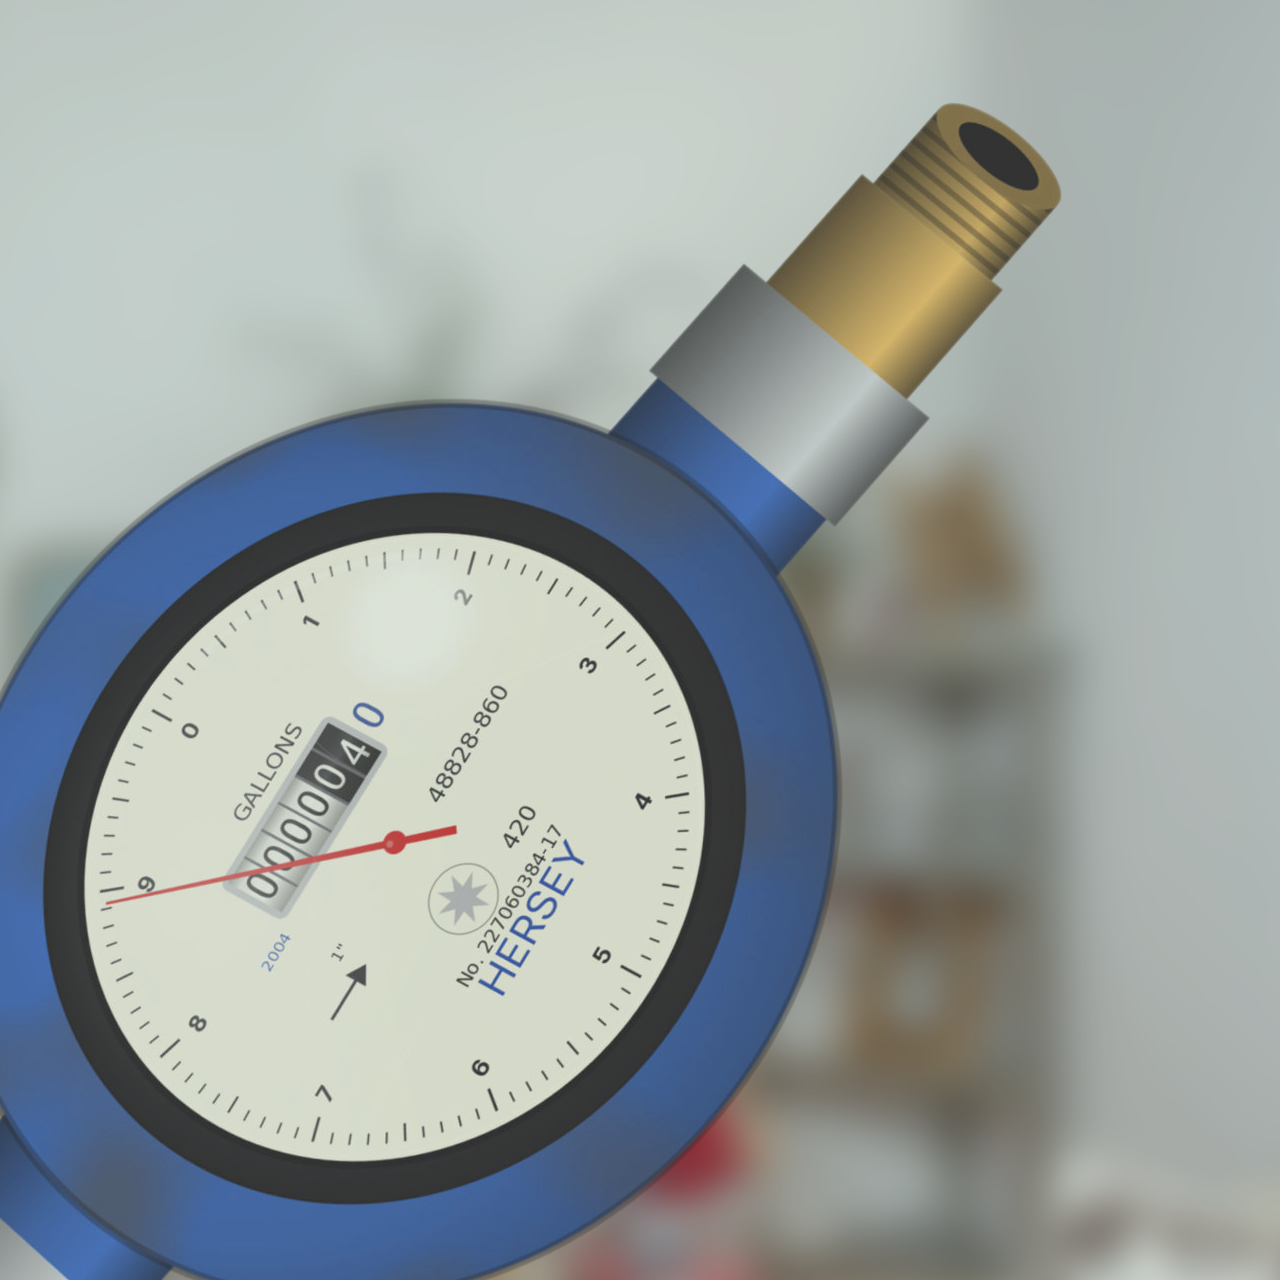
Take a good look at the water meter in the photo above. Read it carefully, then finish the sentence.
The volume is 38.9 gal
